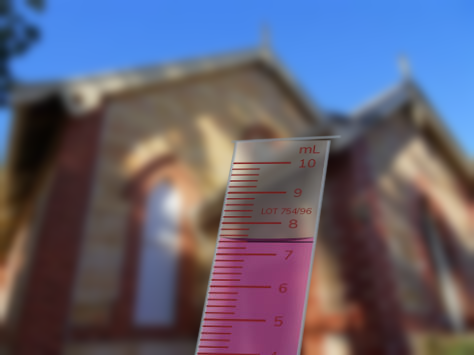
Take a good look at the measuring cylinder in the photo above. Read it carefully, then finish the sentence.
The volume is 7.4 mL
